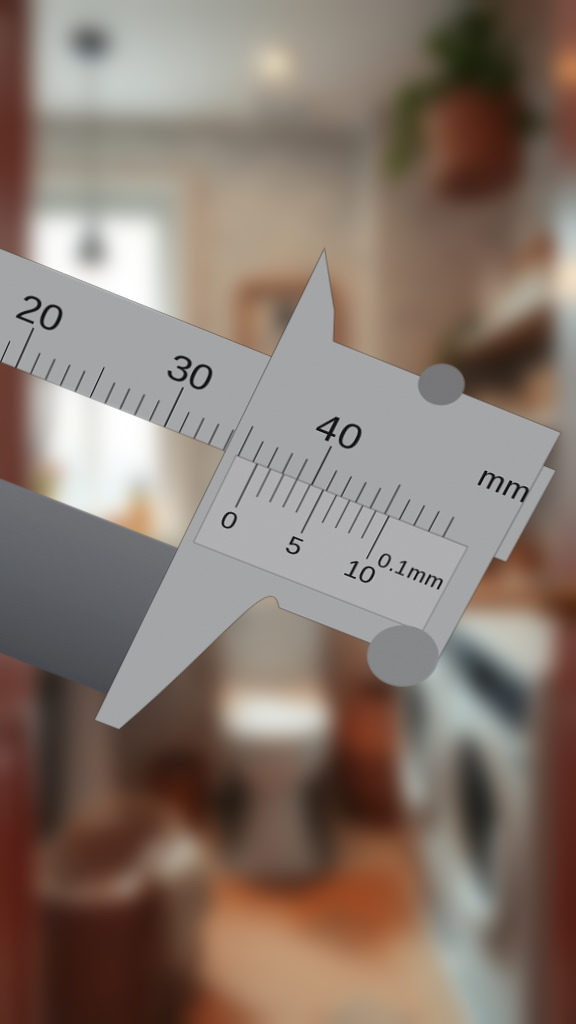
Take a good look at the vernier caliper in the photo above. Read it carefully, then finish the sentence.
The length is 36.3 mm
